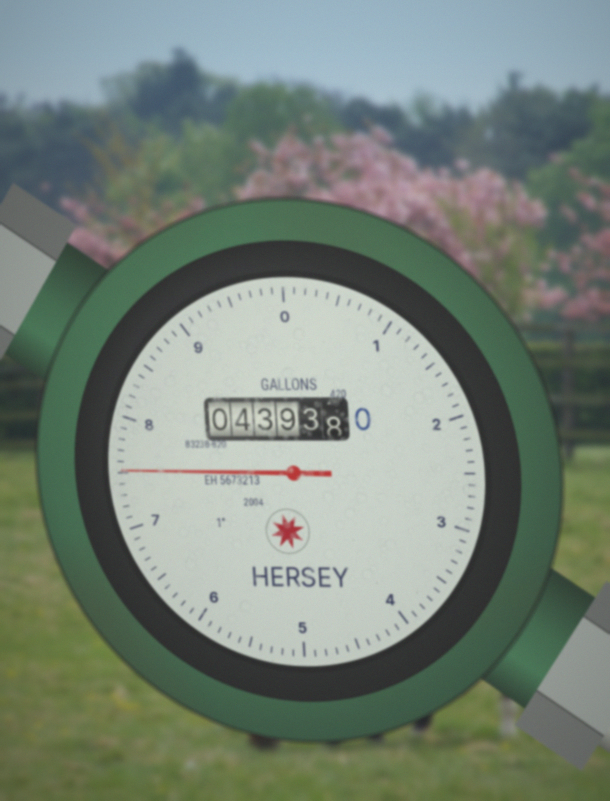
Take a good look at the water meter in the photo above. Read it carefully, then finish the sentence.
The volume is 439377.5 gal
